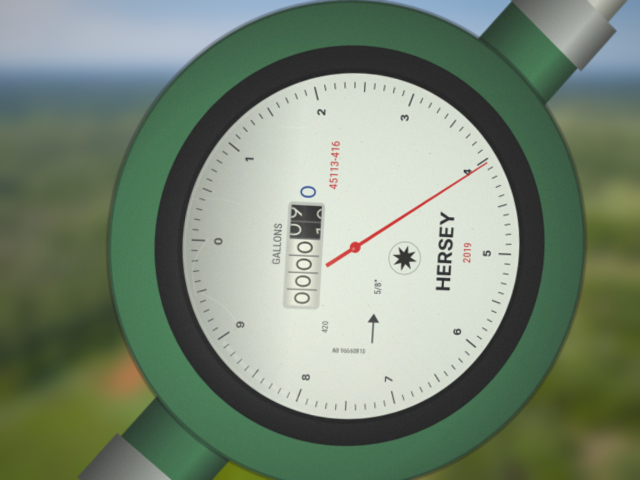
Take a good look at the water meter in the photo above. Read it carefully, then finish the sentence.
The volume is 94.0 gal
